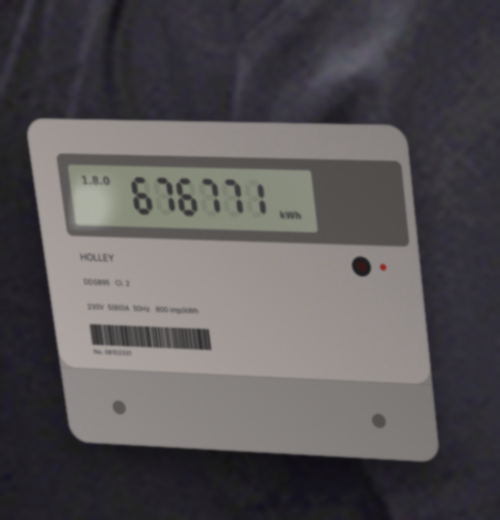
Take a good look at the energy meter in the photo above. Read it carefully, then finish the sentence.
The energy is 676771 kWh
